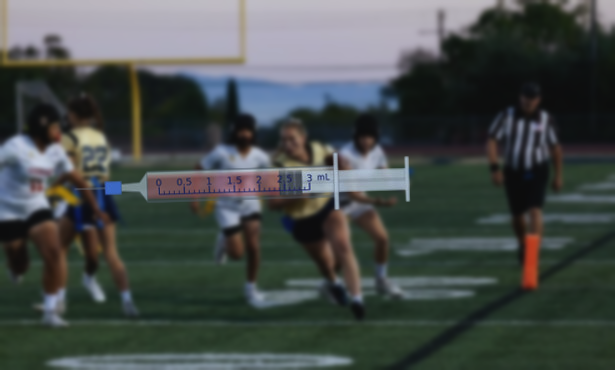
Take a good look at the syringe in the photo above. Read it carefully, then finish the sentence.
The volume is 2.4 mL
